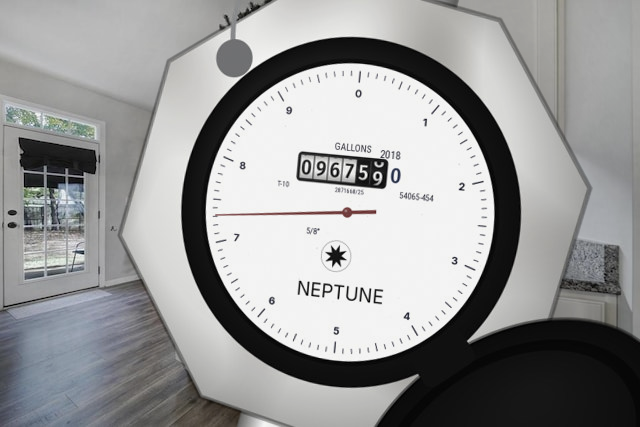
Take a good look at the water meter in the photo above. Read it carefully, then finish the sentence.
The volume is 967587.3 gal
